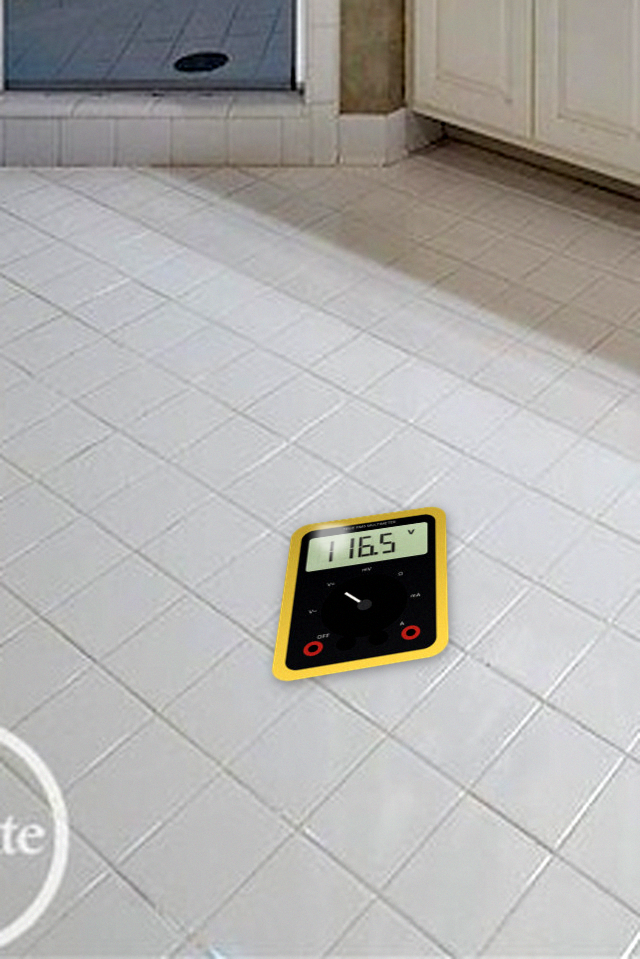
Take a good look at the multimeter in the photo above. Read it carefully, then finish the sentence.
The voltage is 116.5 V
